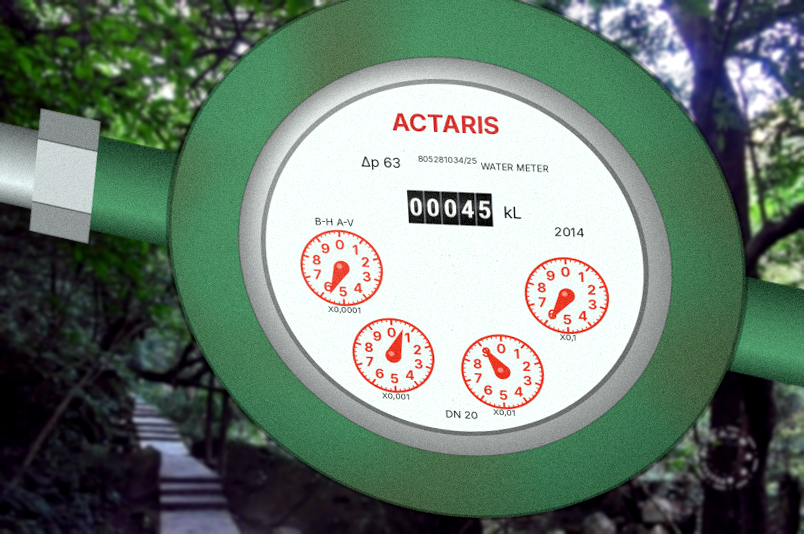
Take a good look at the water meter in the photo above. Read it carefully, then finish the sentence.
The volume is 45.5905 kL
